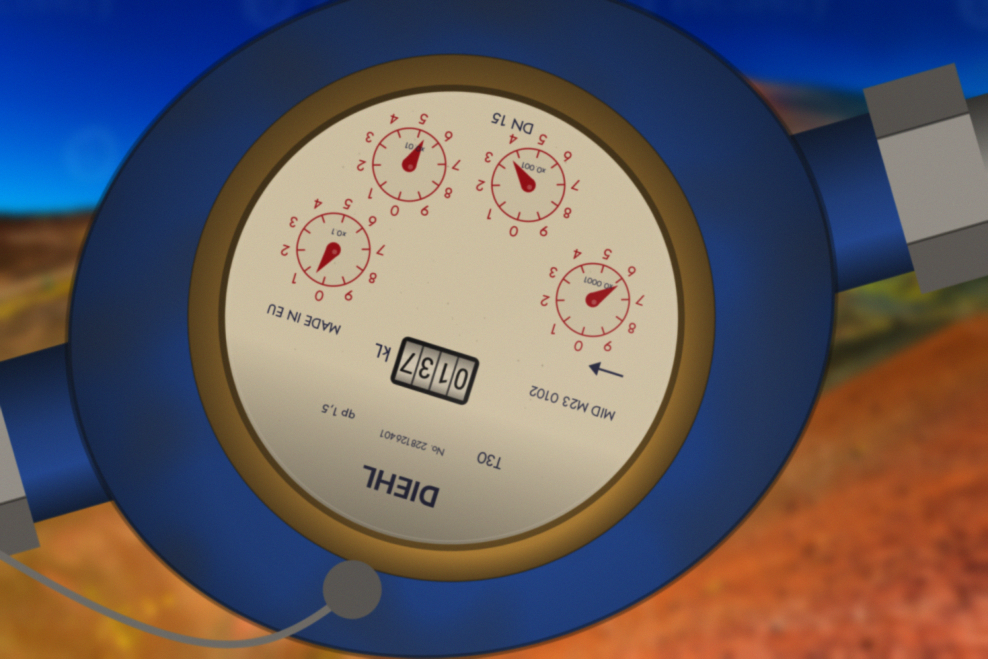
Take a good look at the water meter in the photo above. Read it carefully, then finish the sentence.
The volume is 137.0536 kL
